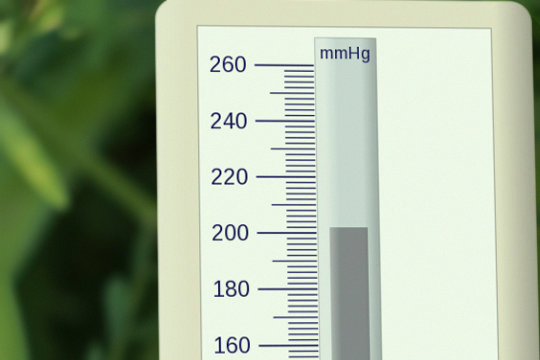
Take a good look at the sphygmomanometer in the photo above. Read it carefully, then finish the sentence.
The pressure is 202 mmHg
